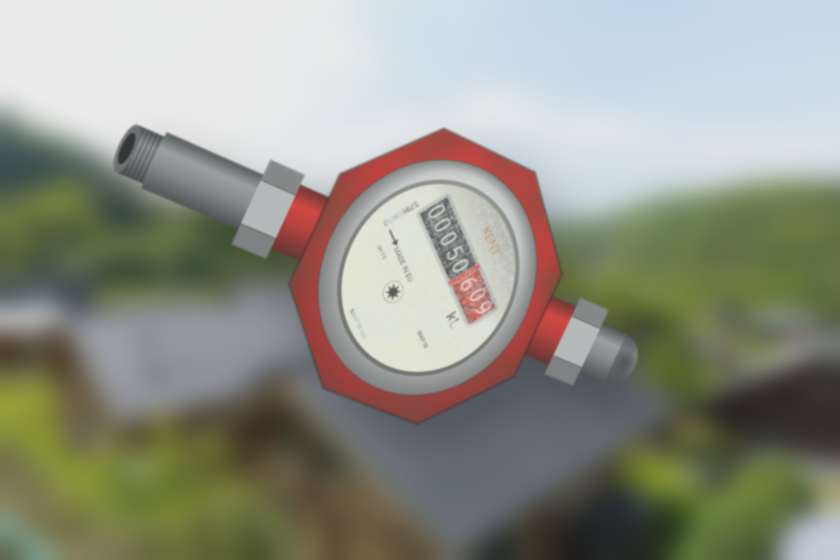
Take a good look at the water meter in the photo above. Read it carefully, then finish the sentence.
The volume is 50.609 kL
